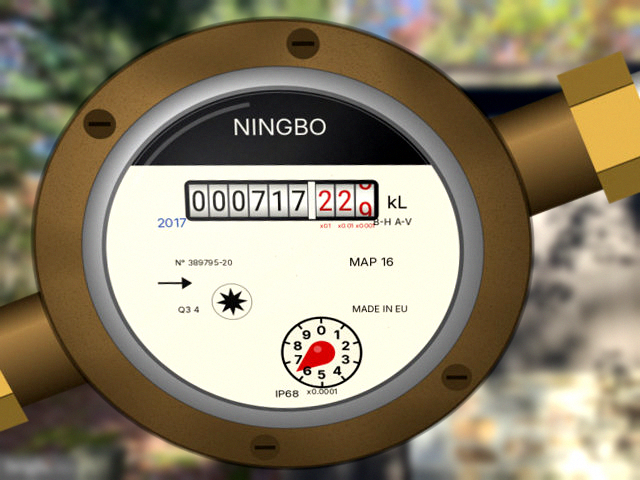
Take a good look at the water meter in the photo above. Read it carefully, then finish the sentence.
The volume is 717.2286 kL
